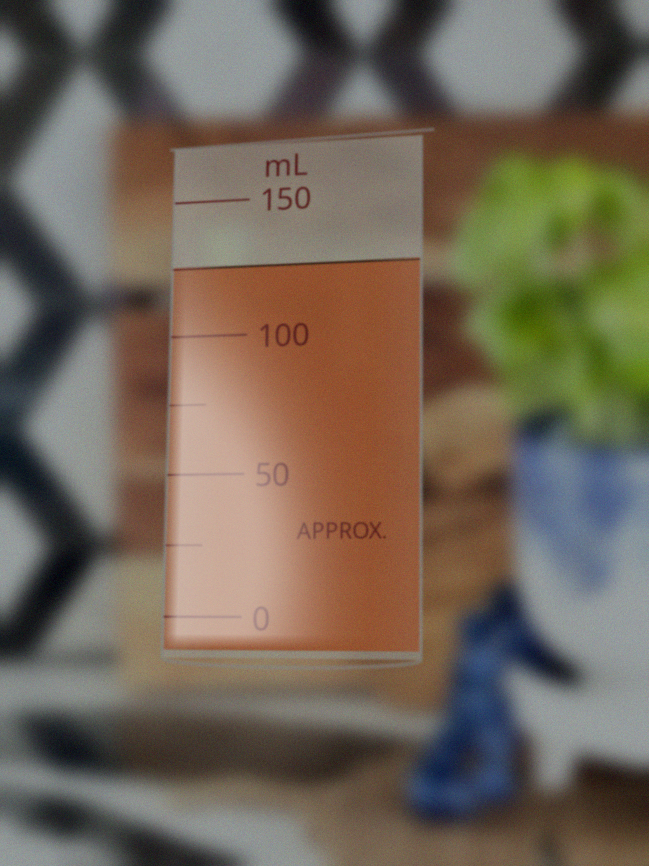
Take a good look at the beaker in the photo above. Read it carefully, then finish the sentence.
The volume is 125 mL
